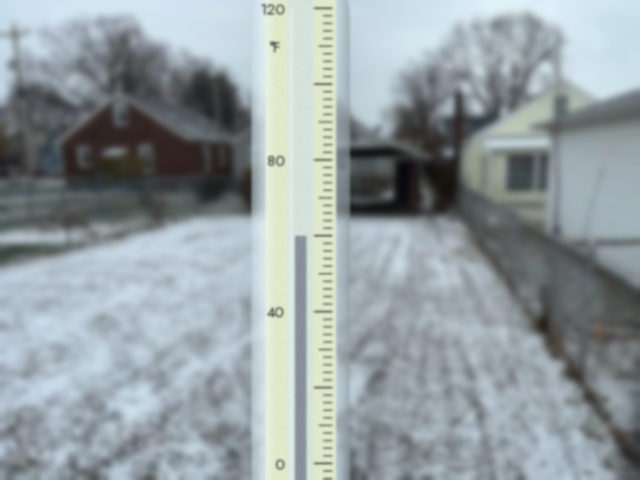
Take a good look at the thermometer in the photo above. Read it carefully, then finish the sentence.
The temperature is 60 °F
